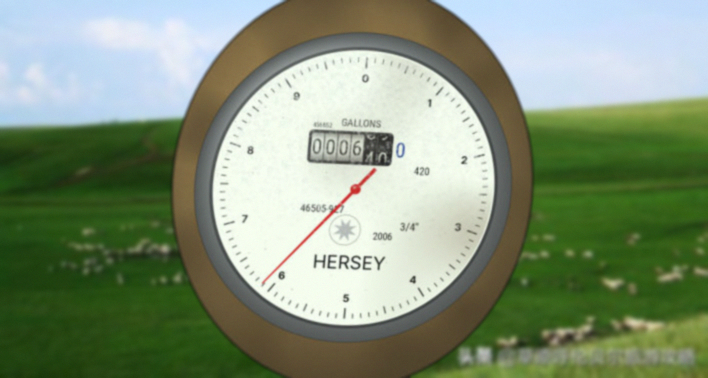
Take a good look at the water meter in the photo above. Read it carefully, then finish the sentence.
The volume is 6396.1 gal
